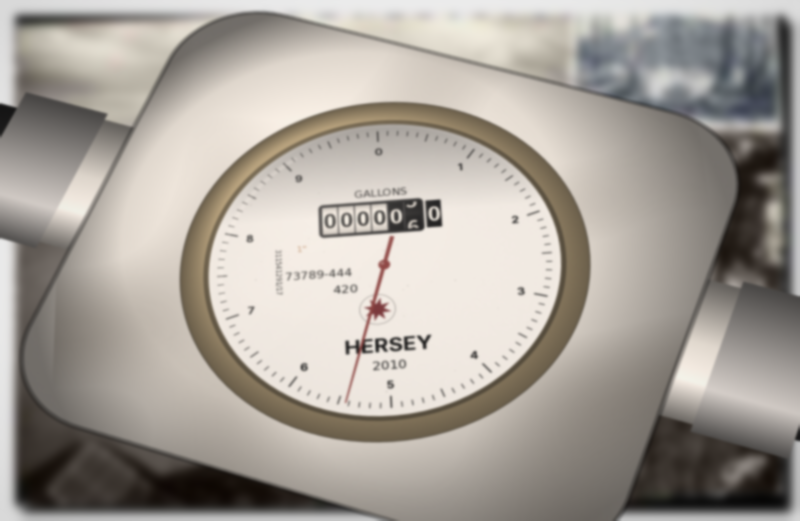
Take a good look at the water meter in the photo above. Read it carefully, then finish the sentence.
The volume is 55.4 gal
